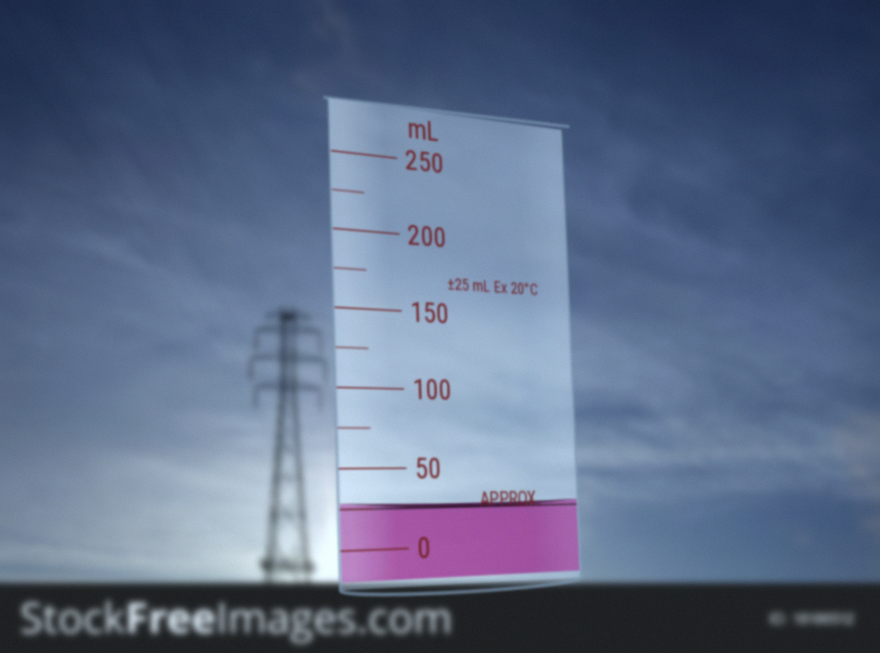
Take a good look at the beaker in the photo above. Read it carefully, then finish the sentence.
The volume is 25 mL
